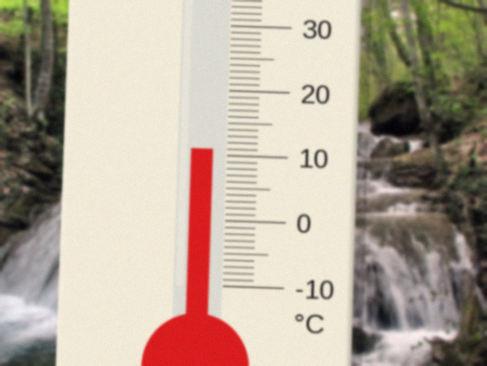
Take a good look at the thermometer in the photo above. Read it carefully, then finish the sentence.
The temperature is 11 °C
